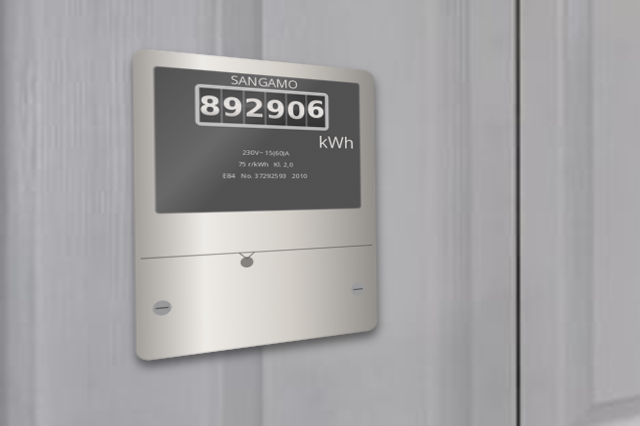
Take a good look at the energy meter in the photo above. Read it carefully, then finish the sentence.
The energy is 892906 kWh
